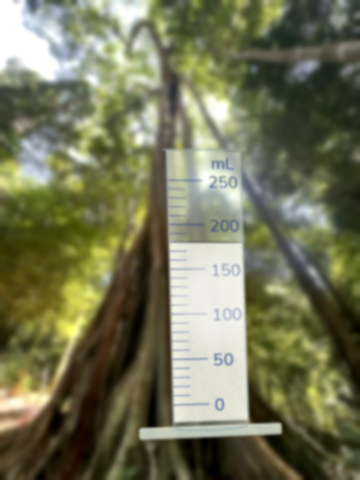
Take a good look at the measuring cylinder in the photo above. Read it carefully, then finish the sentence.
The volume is 180 mL
